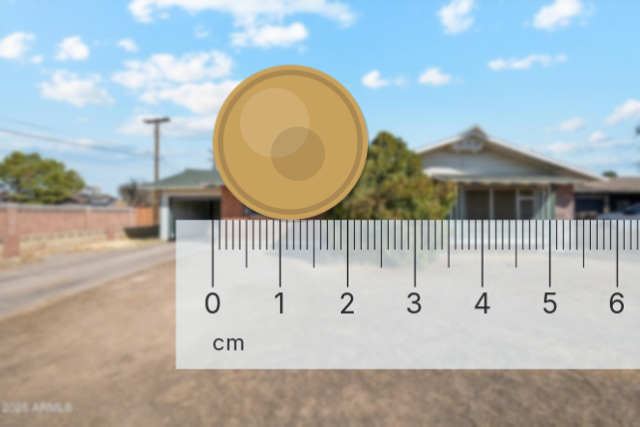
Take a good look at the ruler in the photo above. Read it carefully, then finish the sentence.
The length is 2.3 cm
